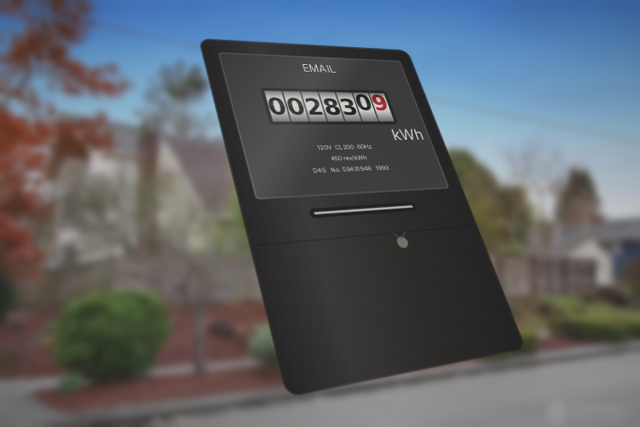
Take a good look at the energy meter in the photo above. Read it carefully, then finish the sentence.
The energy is 2830.9 kWh
